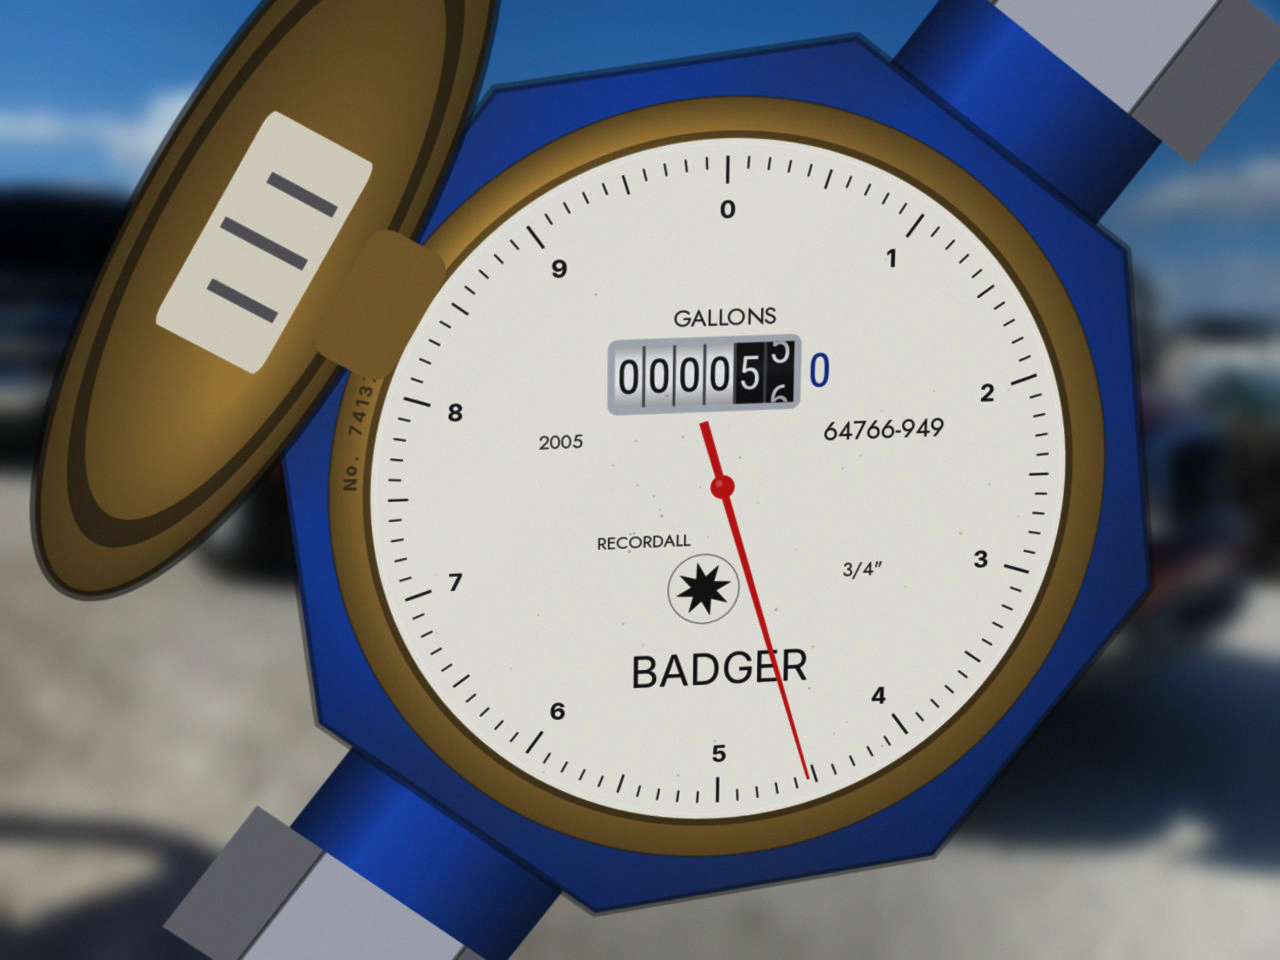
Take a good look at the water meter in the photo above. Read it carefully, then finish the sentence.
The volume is 554.5 gal
